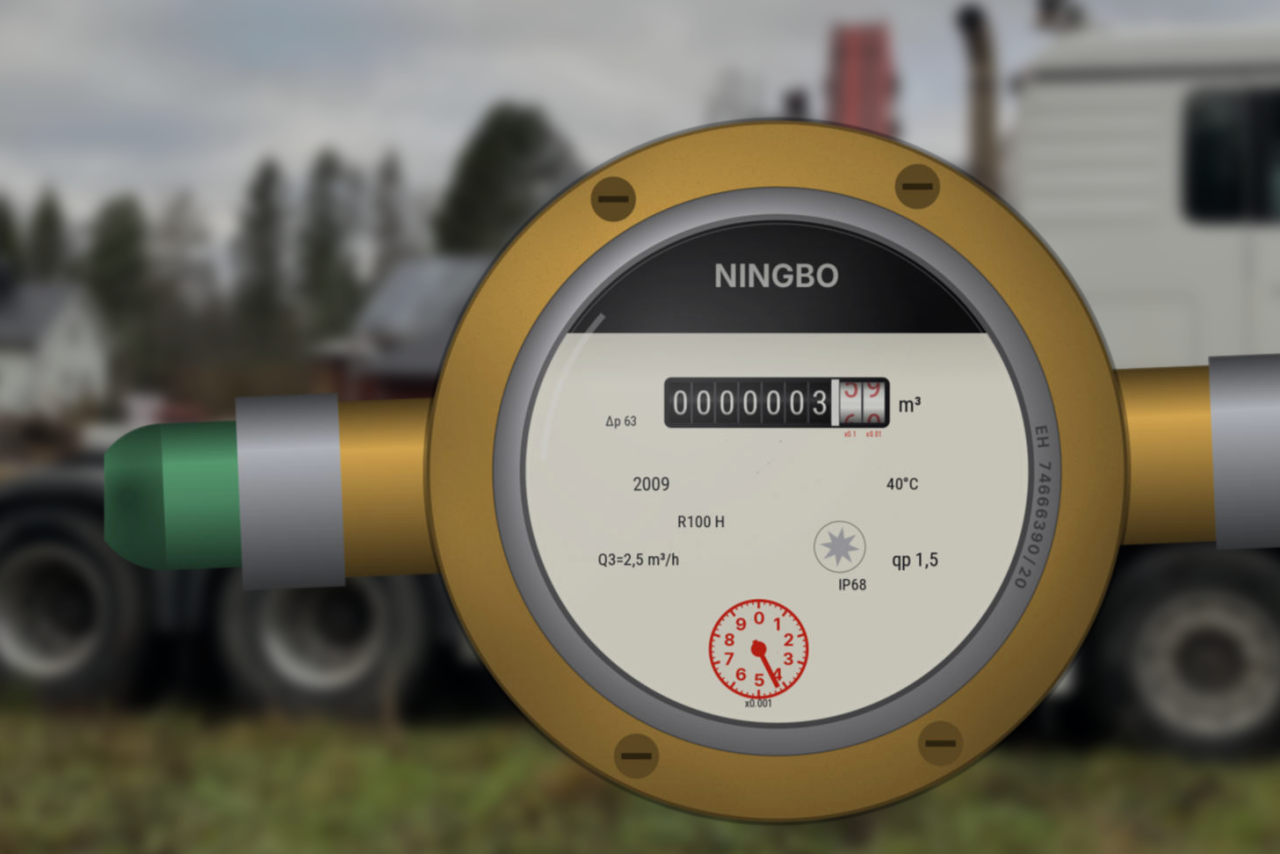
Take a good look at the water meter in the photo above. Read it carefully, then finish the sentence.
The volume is 3.594 m³
